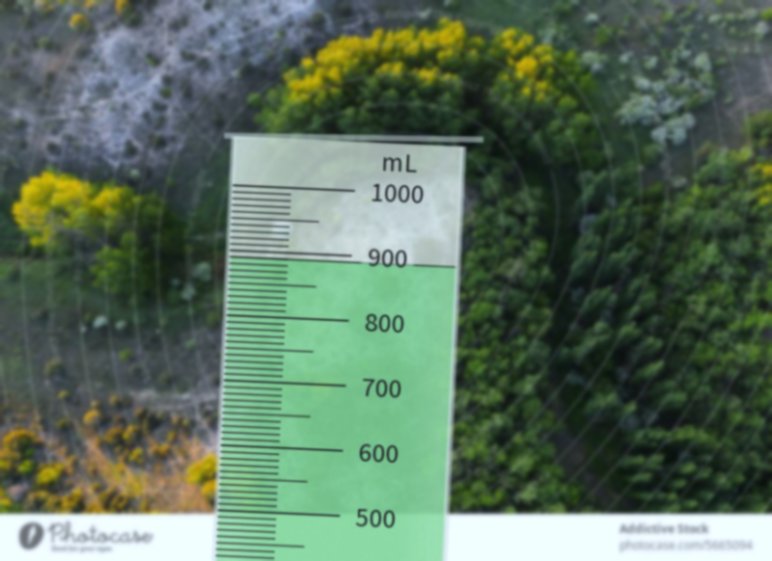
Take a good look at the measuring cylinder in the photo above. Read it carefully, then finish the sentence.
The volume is 890 mL
